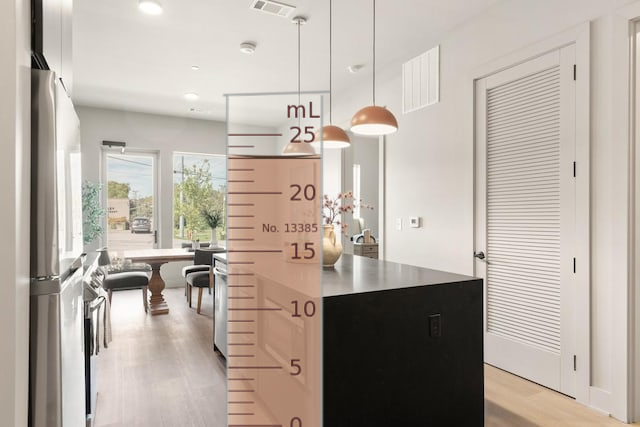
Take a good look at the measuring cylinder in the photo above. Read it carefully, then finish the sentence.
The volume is 23 mL
